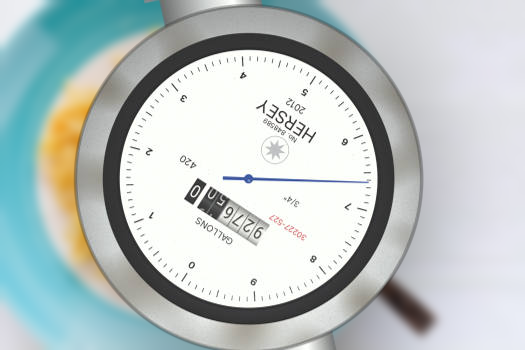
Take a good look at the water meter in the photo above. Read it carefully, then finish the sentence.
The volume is 9276496.6 gal
